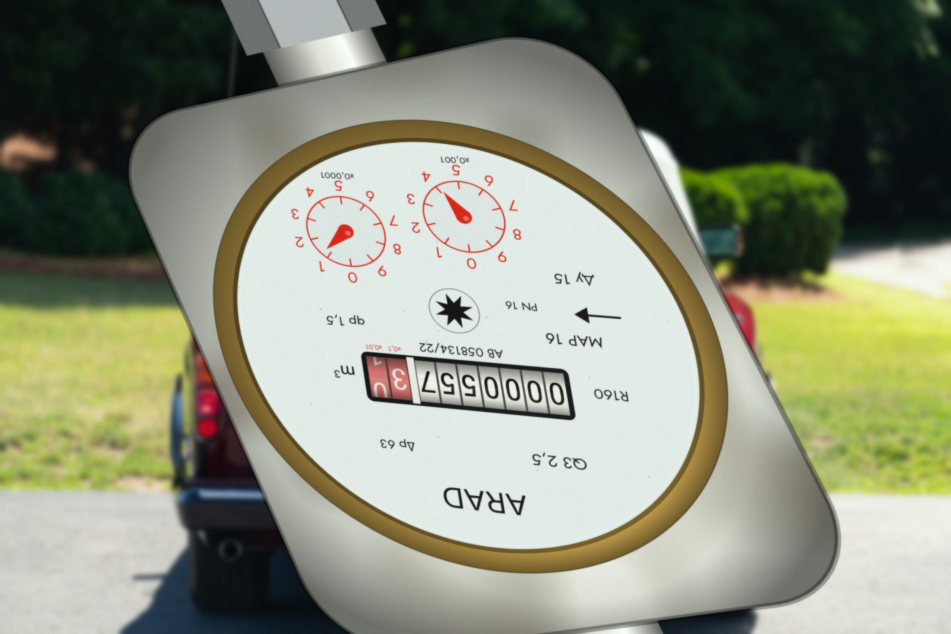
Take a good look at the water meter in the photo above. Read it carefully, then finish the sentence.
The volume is 557.3041 m³
